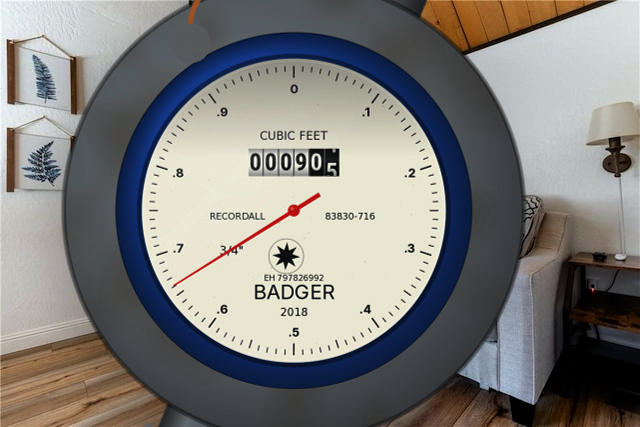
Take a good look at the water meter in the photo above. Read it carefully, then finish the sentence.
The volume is 904.66 ft³
